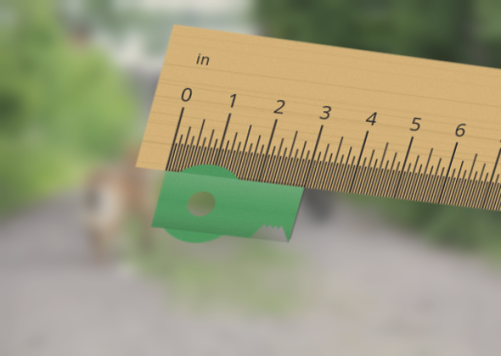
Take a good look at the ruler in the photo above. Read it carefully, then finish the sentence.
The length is 3 in
